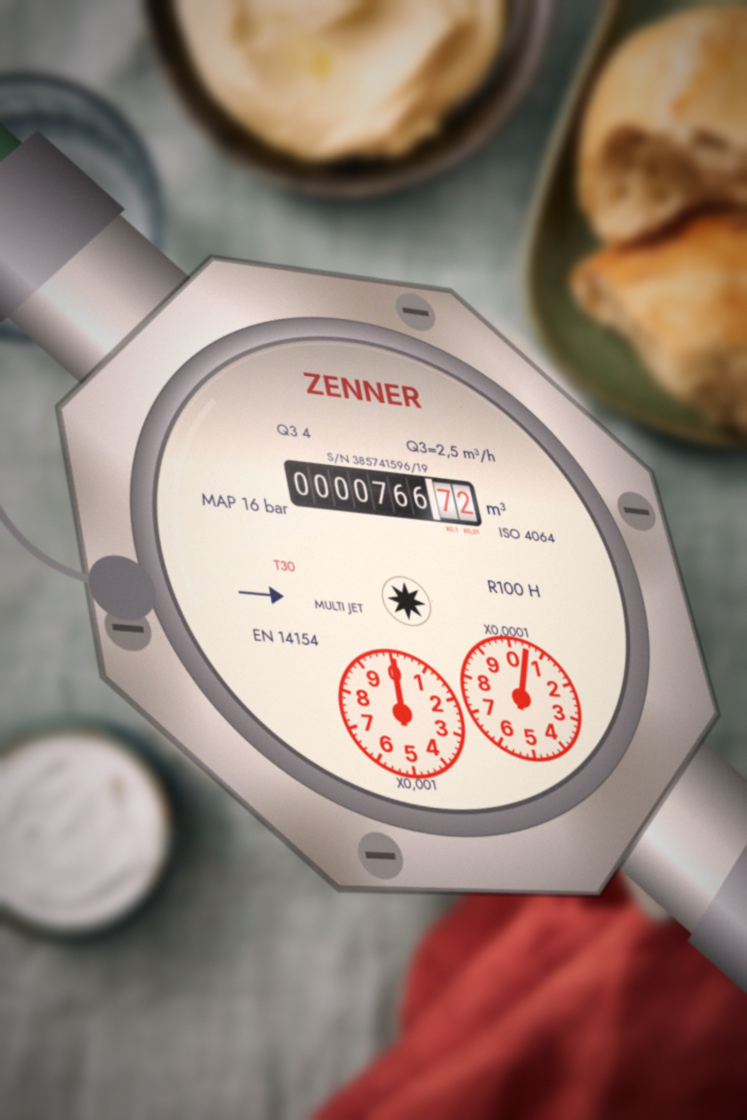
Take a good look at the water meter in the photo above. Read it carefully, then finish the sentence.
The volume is 766.7200 m³
